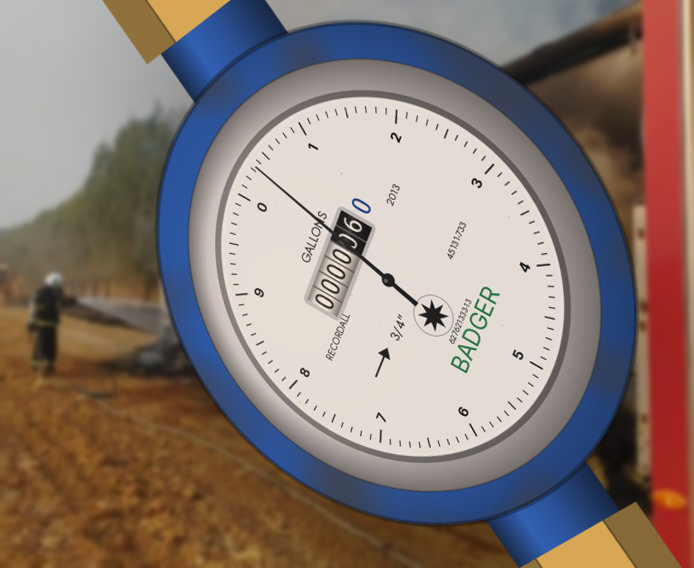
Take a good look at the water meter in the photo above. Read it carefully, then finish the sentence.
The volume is 60.3 gal
